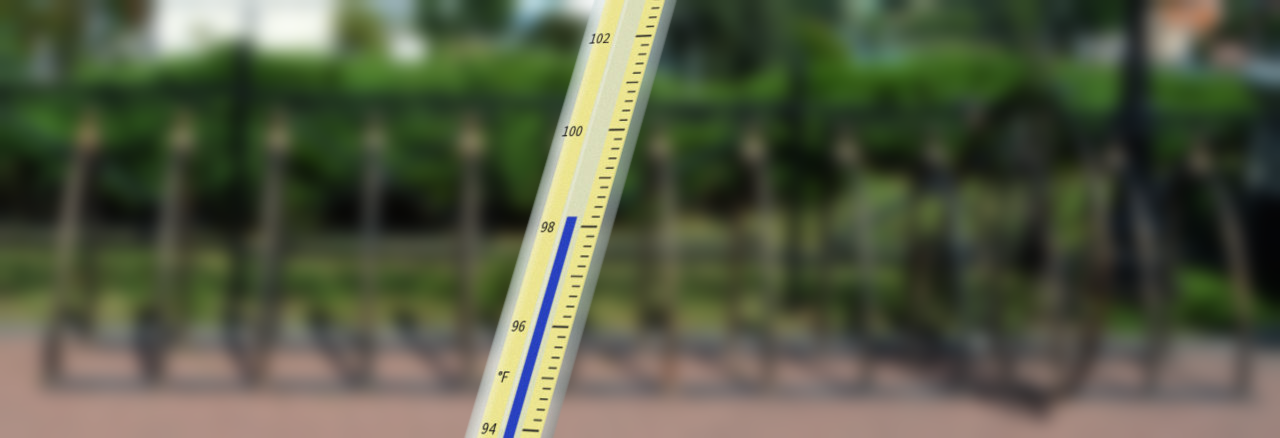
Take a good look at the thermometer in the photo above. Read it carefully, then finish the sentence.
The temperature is 98.2 °F
